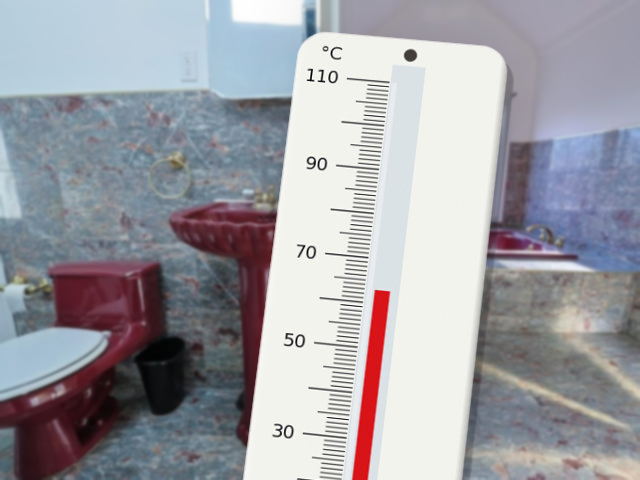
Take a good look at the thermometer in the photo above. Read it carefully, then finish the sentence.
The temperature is 63 °C
